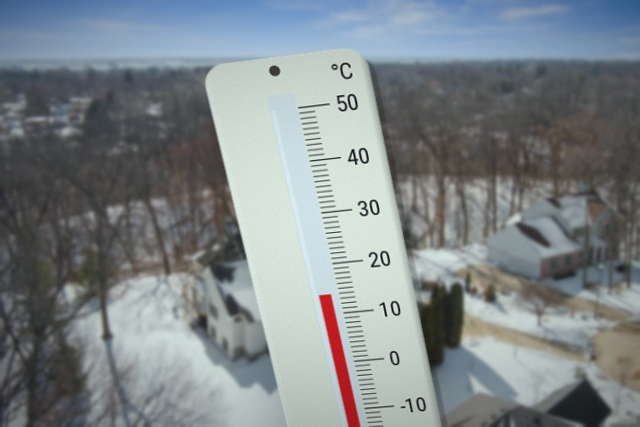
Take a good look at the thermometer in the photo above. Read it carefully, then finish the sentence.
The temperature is 14 °C
